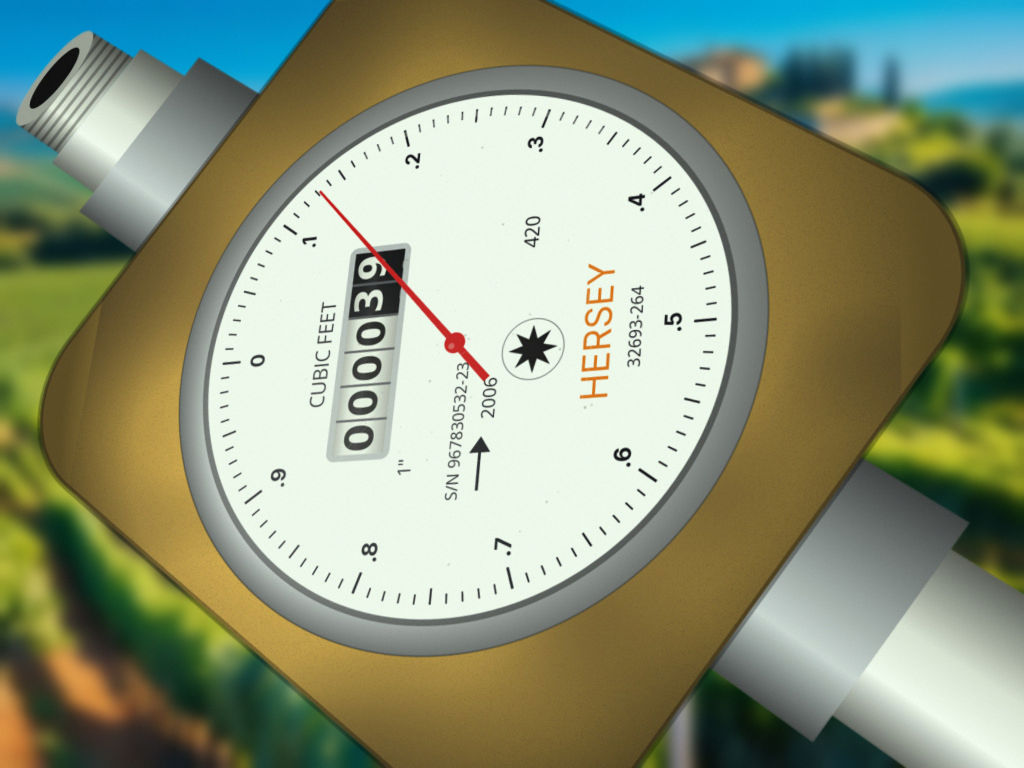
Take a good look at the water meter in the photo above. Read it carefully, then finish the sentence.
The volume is 39.13 ft³
